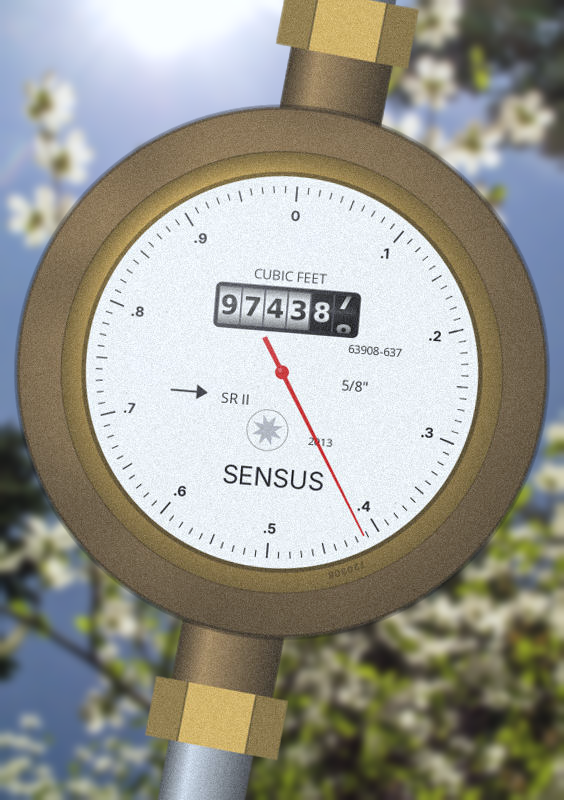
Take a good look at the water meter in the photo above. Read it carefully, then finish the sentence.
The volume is 974387.41 ft³
